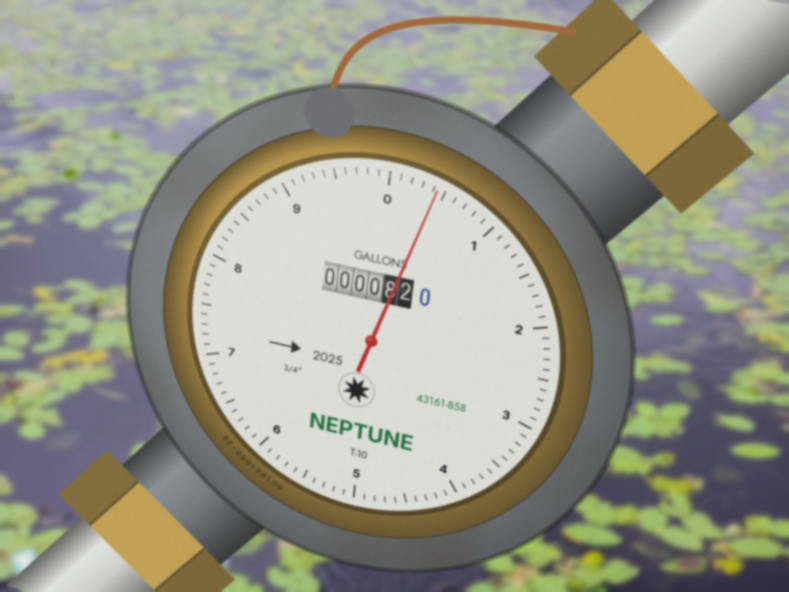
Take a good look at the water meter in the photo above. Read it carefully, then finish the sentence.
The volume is 820.4 gal
